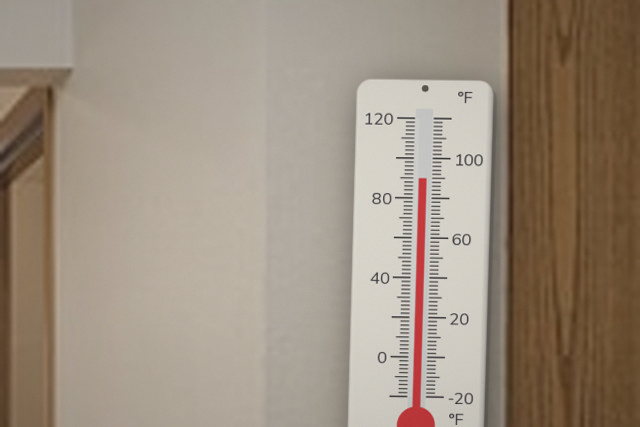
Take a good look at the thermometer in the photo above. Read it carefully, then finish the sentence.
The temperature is 90 °F
